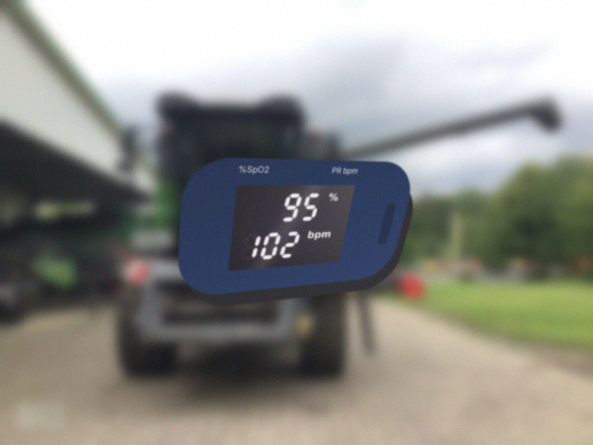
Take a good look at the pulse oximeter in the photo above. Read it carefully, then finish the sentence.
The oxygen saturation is 95 %
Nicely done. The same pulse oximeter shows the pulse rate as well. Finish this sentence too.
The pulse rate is 102 bpm
